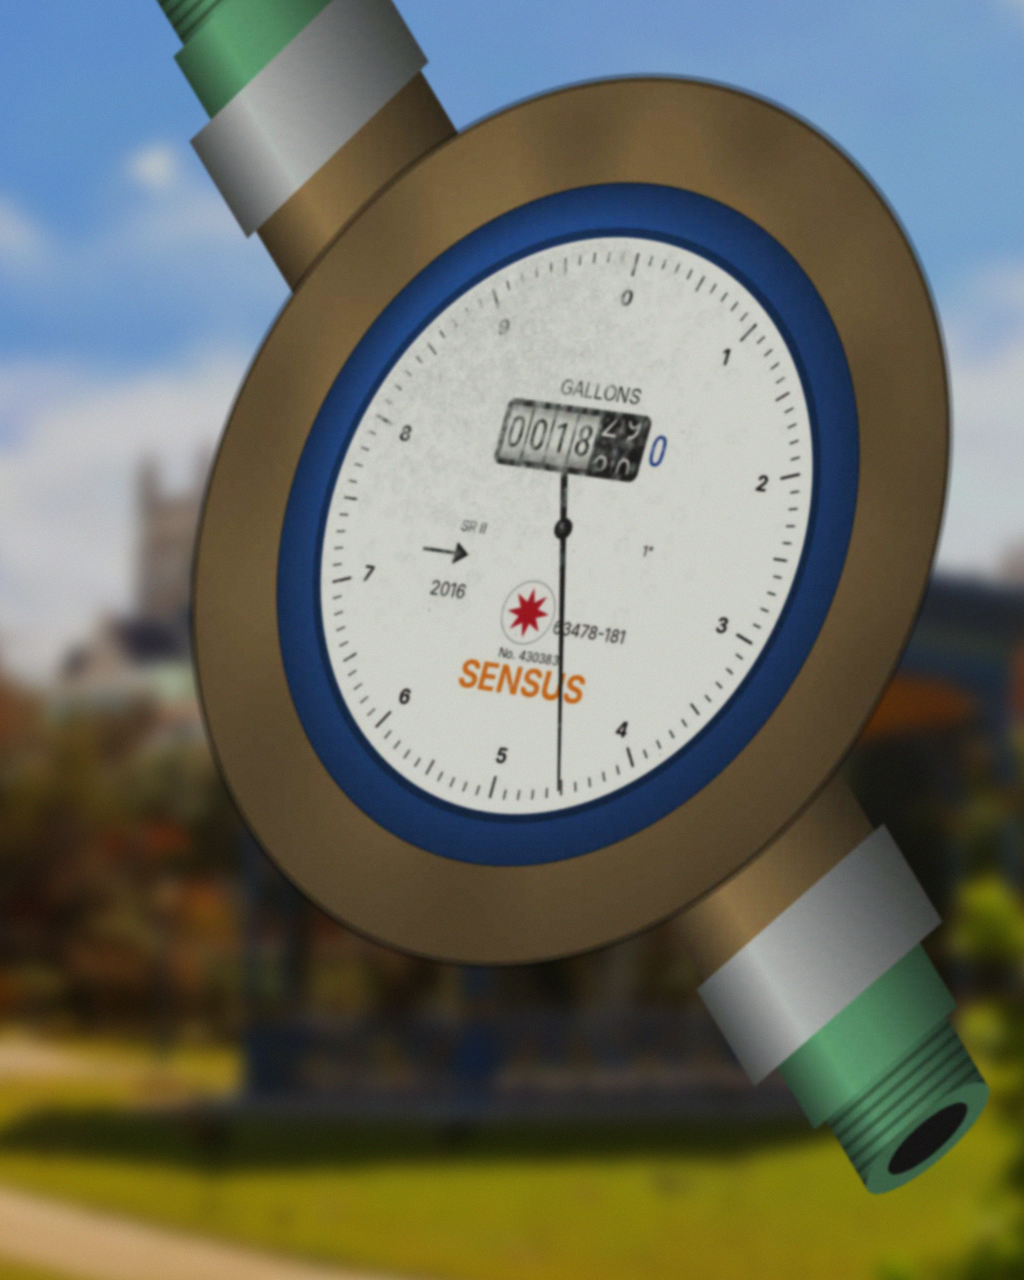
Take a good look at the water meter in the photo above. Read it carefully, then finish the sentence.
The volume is 18294.5 gal
